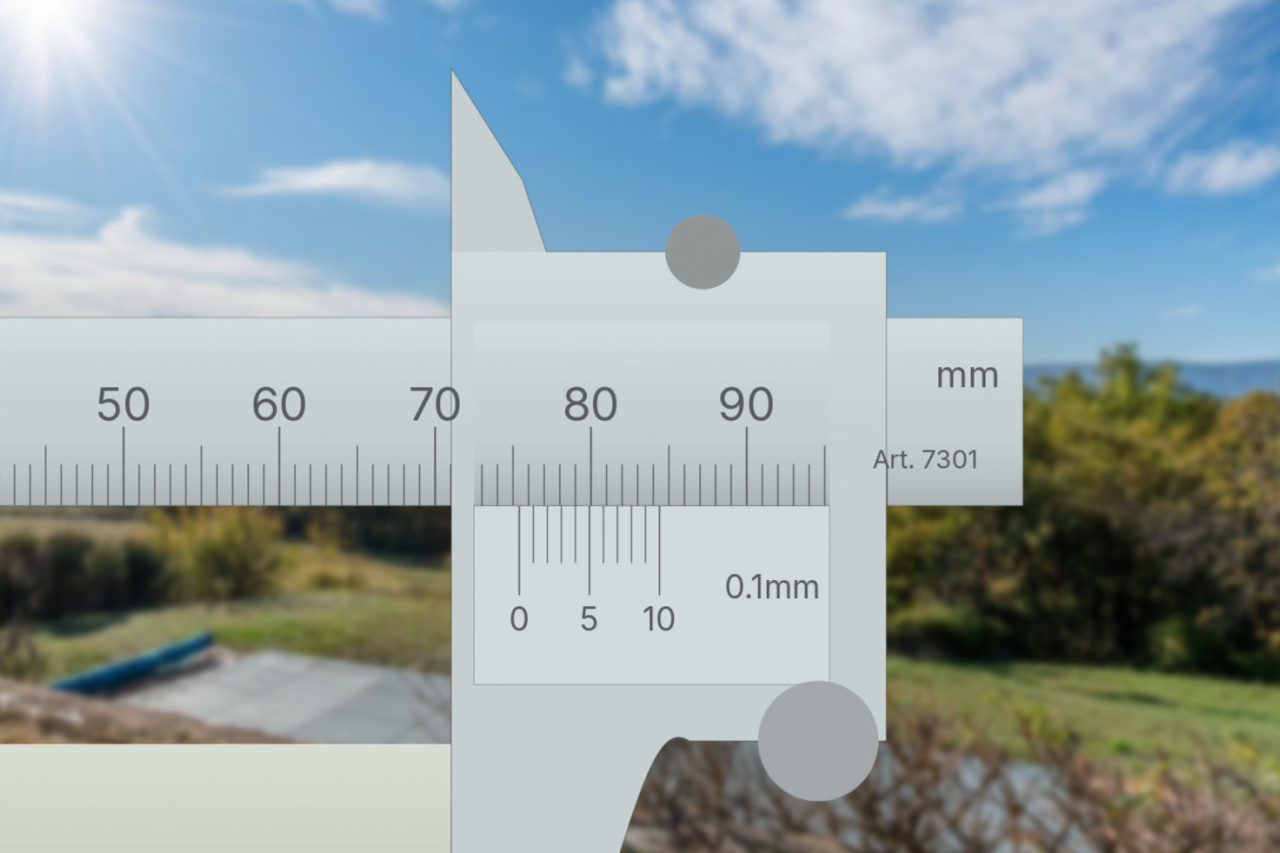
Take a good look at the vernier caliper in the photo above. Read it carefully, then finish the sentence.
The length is 75.4 mm
